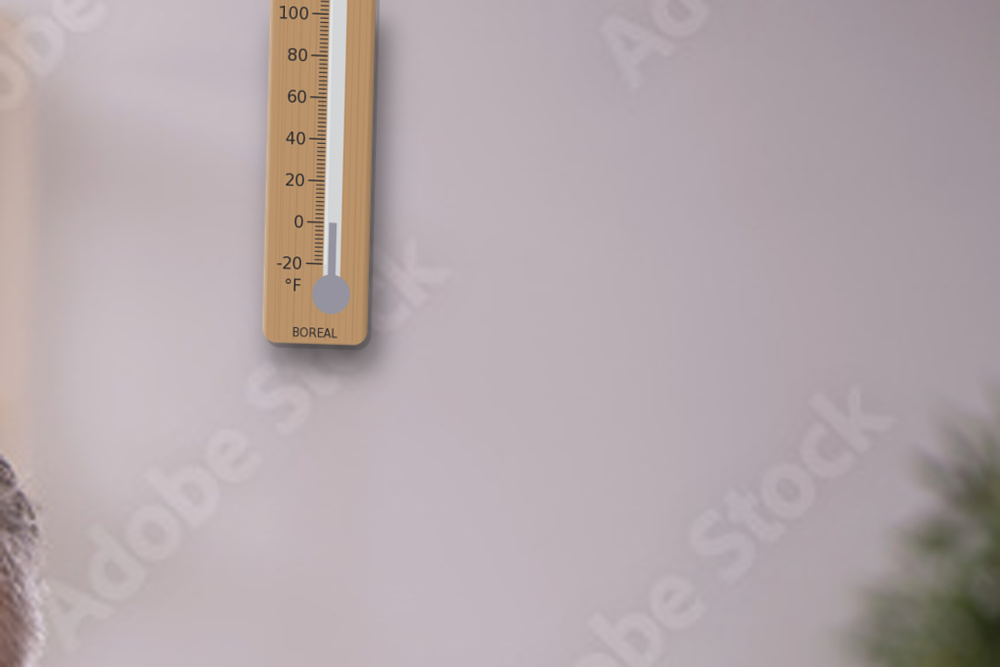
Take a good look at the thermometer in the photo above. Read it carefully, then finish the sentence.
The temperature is 0 °F
